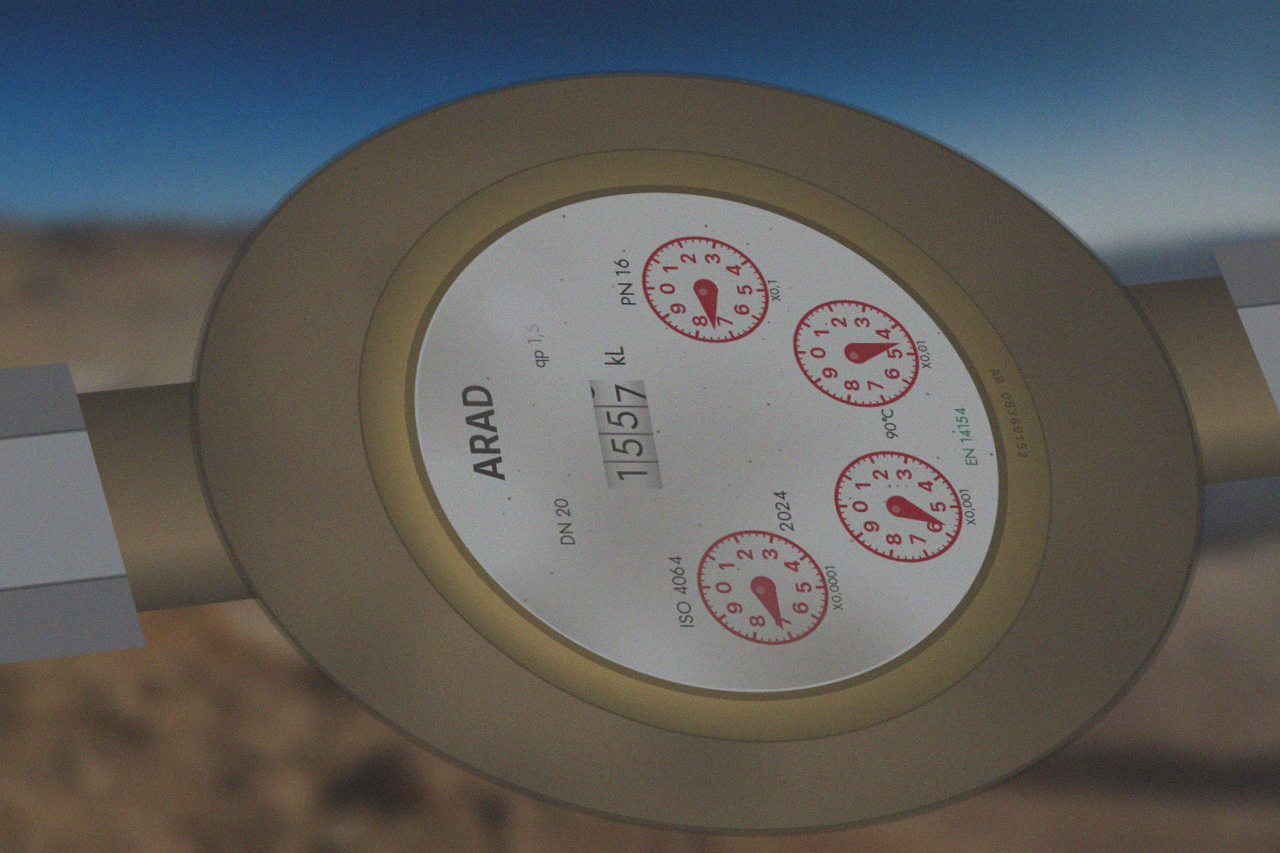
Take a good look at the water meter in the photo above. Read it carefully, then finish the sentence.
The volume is 1556.7457 kL
